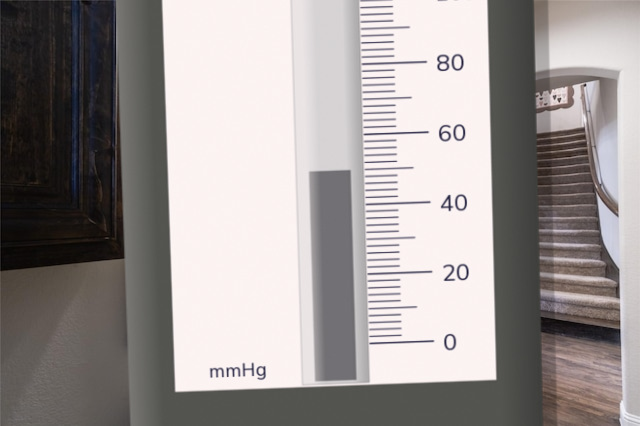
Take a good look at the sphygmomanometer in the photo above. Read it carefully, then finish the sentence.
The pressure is 50 mmHg
